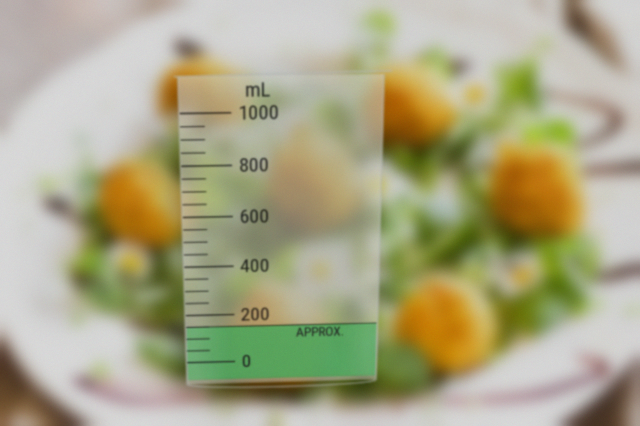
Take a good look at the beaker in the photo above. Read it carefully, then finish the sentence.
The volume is 150 mL
